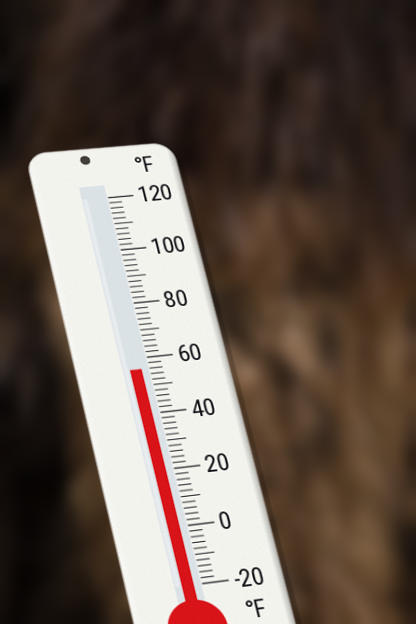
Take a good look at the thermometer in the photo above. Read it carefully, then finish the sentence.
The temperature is 56 °F
